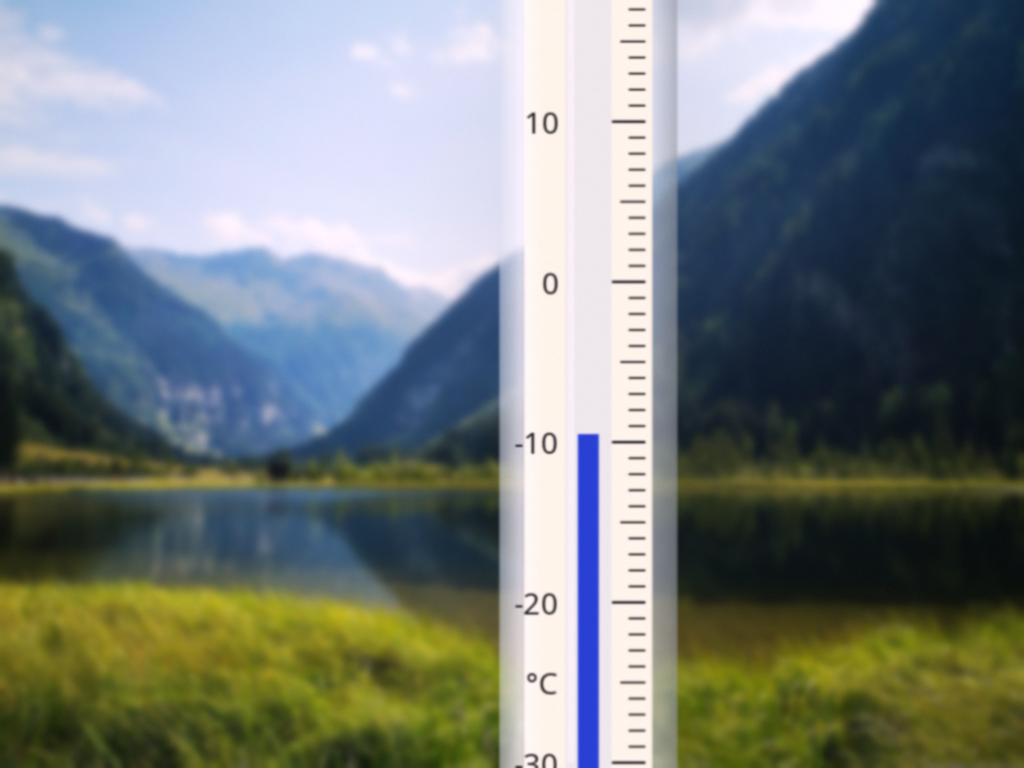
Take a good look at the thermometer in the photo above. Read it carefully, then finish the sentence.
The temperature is -9.5 °C
